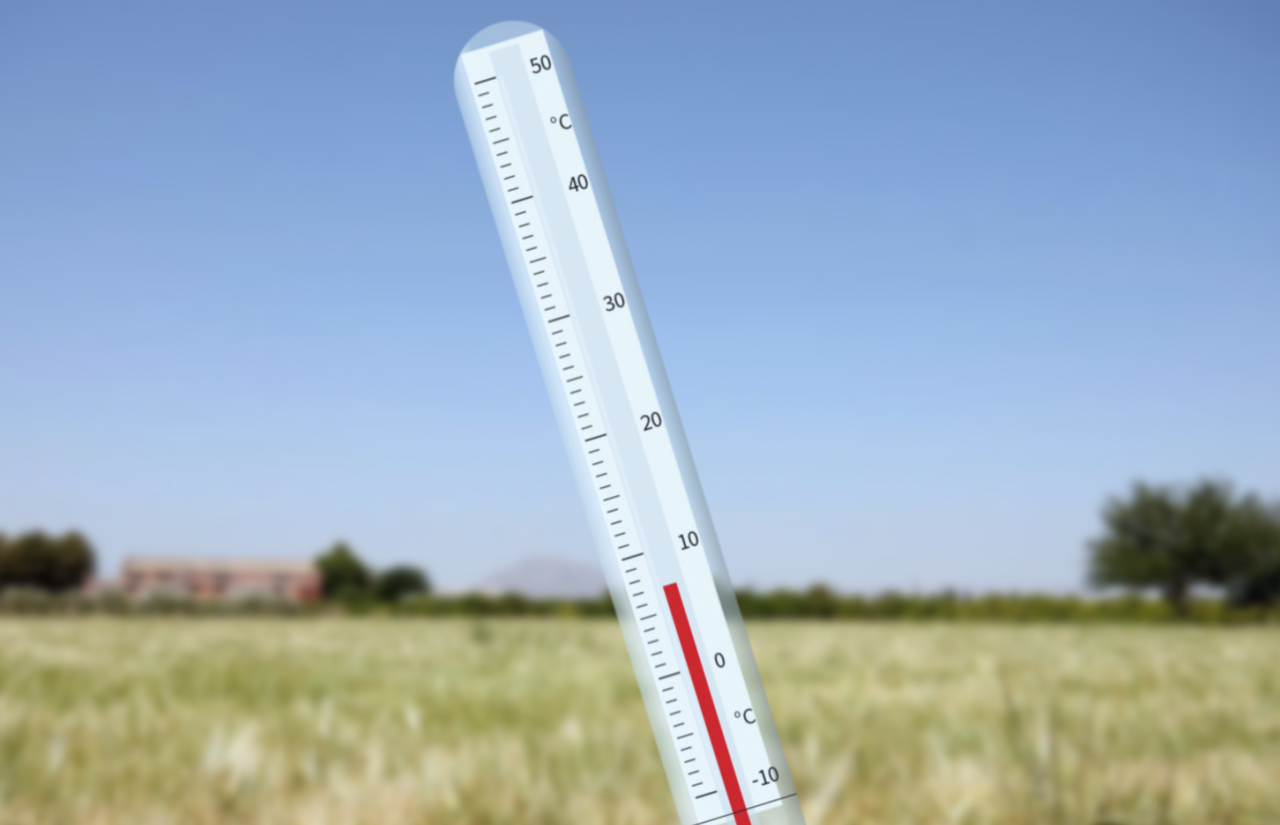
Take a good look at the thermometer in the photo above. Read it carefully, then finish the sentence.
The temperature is 7 °C
